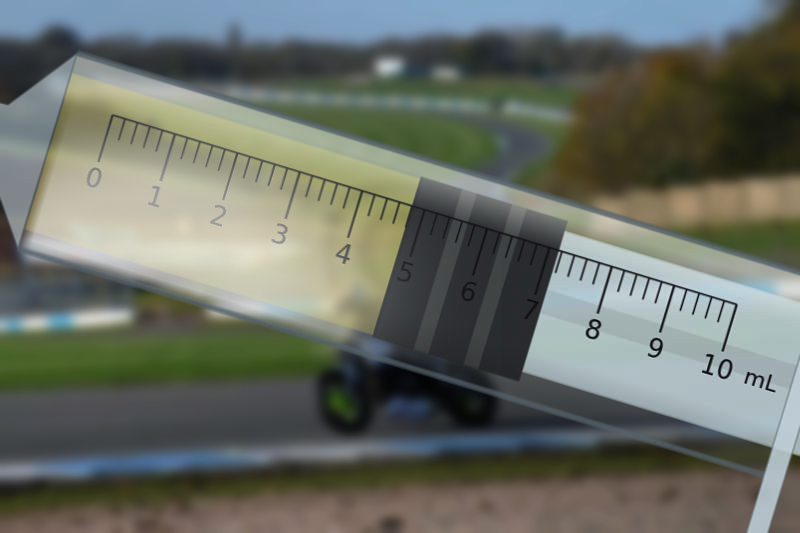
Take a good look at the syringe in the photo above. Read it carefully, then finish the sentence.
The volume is 4.8 mL
